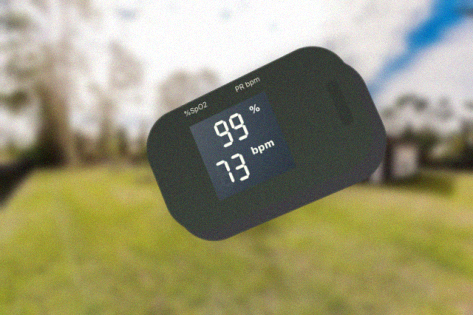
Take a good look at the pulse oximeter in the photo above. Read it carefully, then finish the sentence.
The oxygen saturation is 99 %
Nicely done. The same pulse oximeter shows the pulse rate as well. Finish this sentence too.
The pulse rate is 73 bpm
